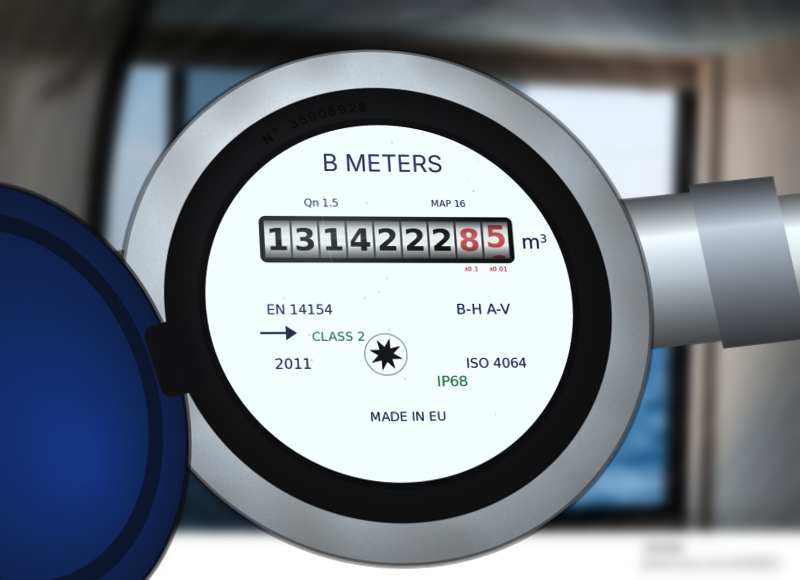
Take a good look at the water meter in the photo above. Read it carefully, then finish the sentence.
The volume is 1314222.85 m³
